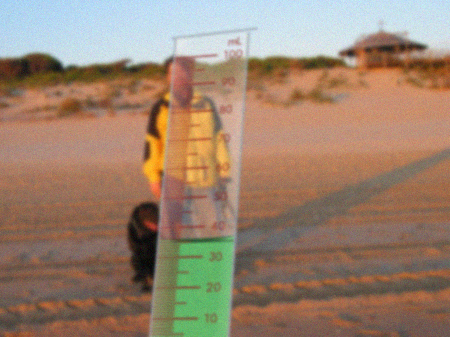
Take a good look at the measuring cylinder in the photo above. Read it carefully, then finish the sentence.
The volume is 35 mL
